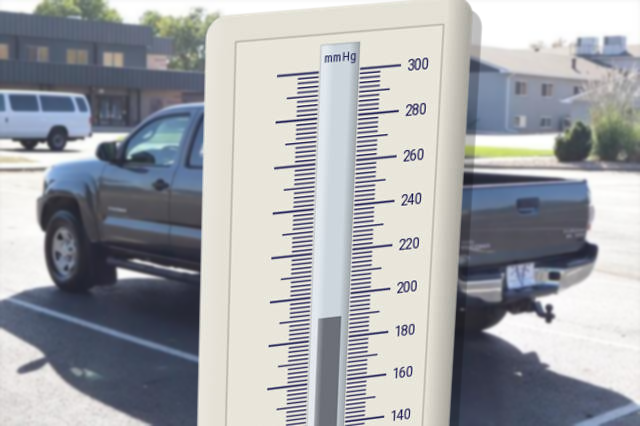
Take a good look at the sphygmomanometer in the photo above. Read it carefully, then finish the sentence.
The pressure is 190 mmHg
